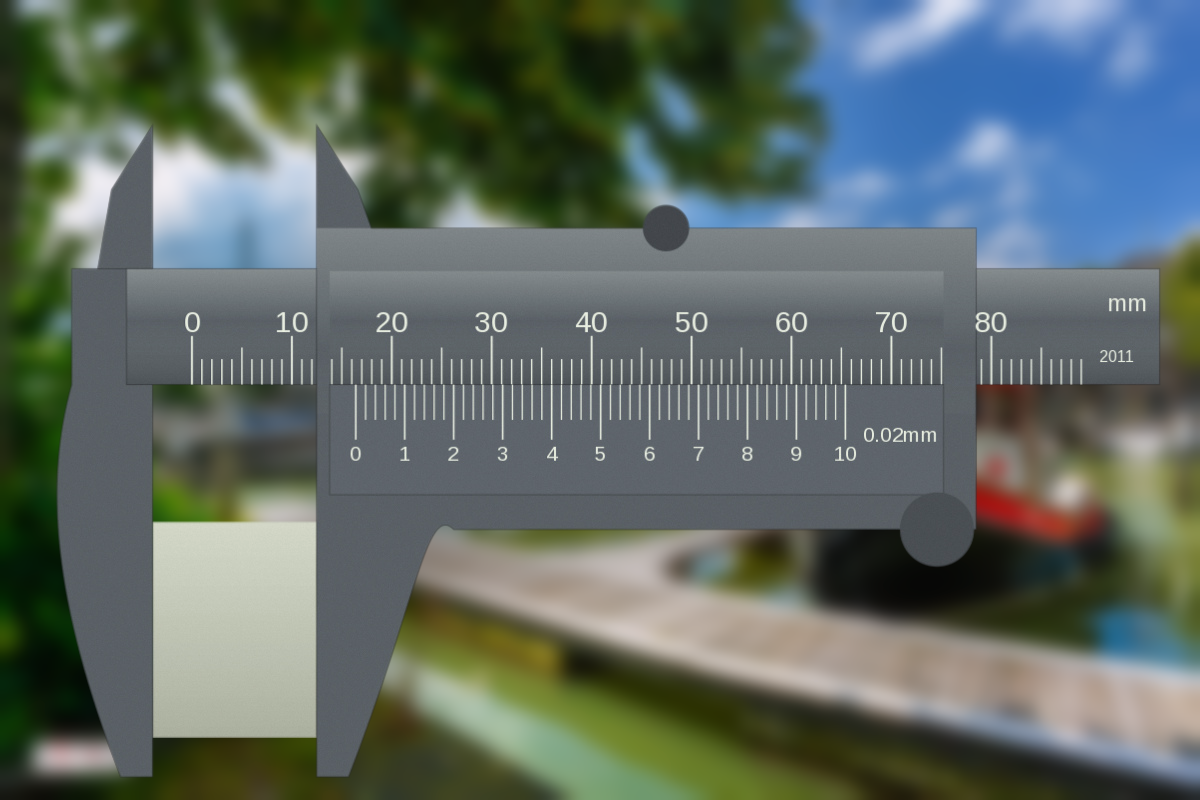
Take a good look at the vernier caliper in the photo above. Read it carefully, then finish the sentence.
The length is 16.4 mm
